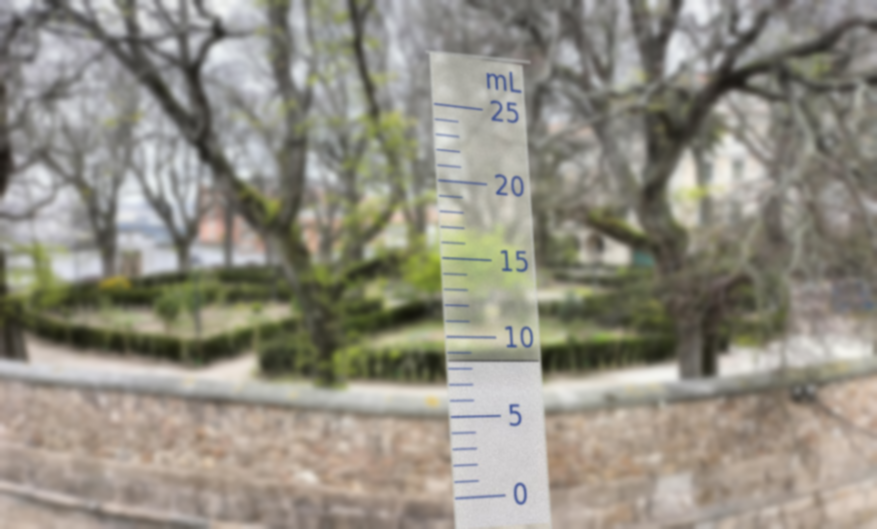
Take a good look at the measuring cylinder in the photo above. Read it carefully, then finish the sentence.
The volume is 8.5 mL
